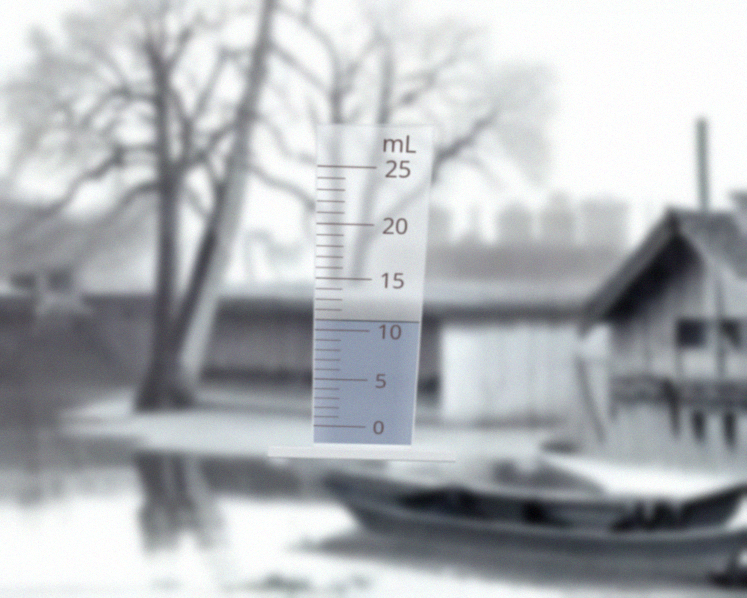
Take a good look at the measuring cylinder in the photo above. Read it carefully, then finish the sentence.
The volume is 11 mL
